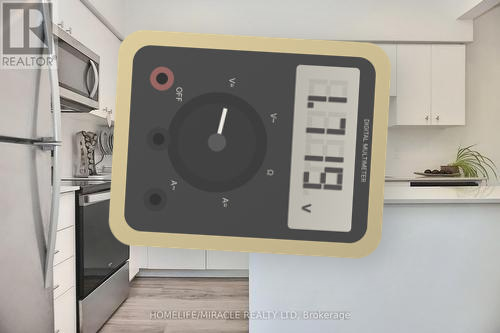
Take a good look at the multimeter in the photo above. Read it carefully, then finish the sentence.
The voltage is 1.719 V
